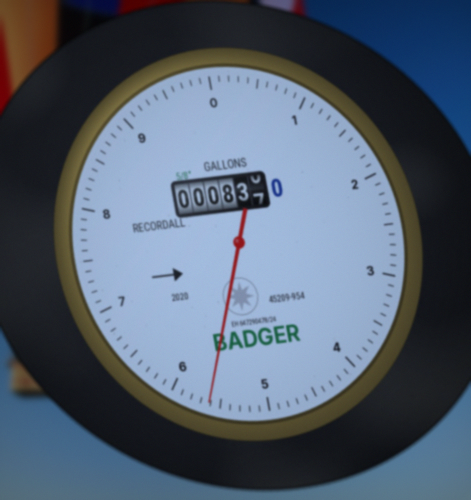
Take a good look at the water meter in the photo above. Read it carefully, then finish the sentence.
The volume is 8365.6 gal
